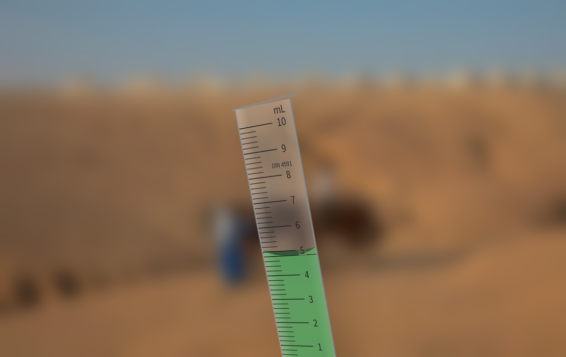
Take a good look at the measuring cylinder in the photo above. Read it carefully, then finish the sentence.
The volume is 4.8 mL
